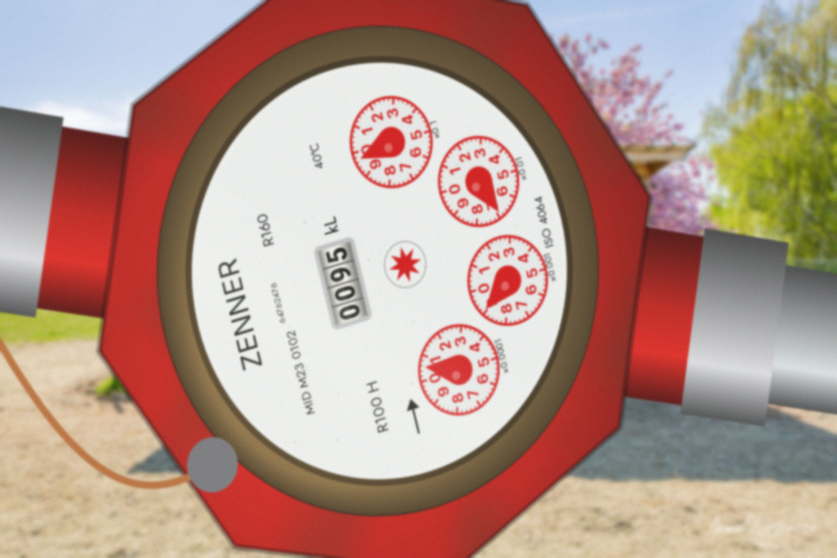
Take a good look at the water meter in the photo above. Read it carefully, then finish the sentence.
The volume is 94.9690 kL
